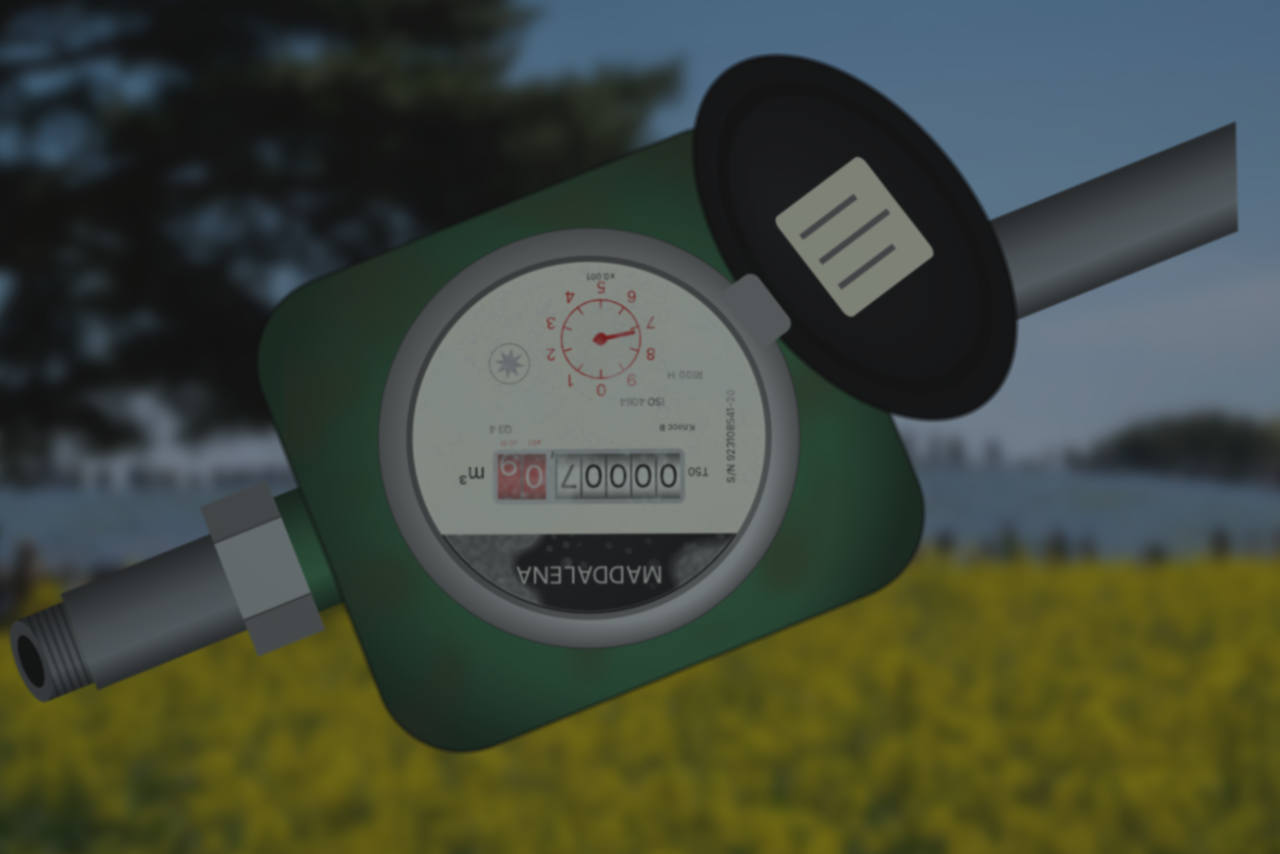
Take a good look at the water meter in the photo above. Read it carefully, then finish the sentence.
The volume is 7.087 m³
